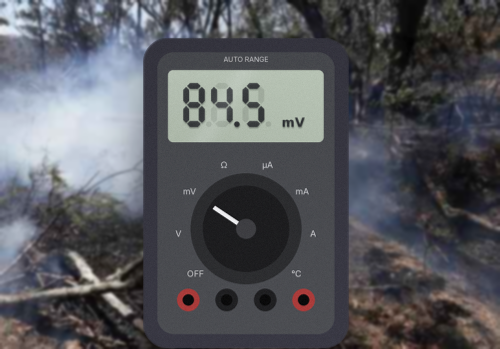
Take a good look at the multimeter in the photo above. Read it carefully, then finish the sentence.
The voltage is 84.5 mV
